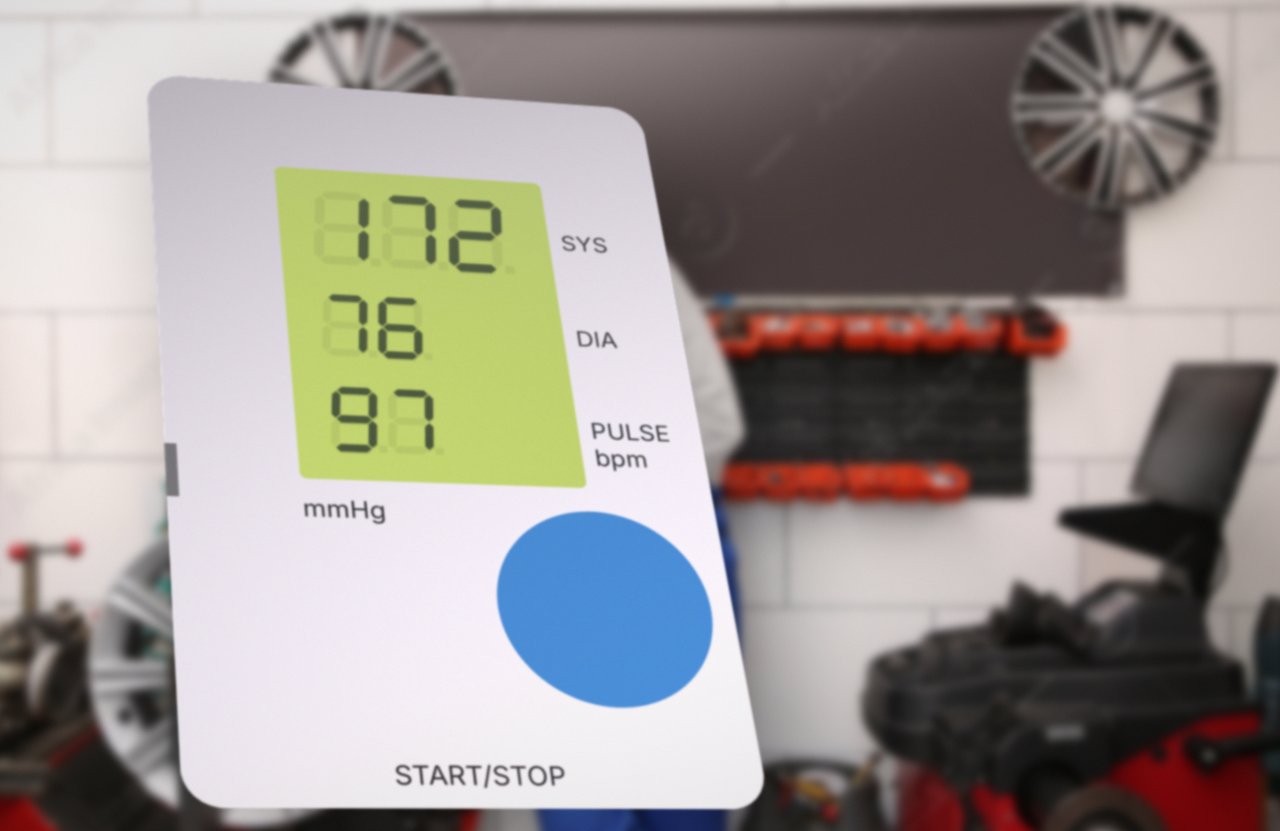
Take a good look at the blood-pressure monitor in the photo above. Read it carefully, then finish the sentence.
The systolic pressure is 172 mmHg
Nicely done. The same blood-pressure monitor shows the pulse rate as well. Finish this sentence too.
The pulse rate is 97 bpm
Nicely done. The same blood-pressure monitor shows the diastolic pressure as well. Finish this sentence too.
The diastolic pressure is 76 mmHg
